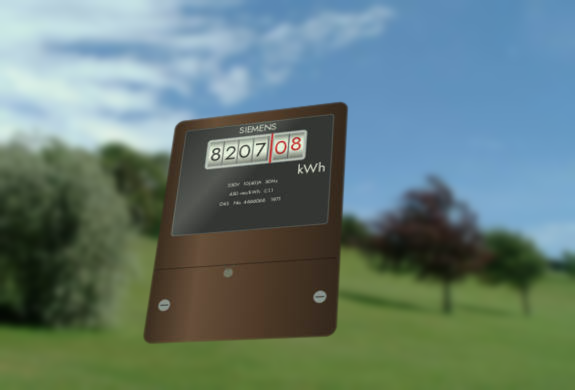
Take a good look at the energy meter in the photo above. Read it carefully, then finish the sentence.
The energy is 8207.08 kWh
